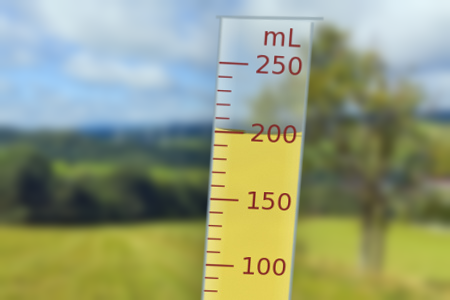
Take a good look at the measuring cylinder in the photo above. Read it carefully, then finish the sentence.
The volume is 200 mL
